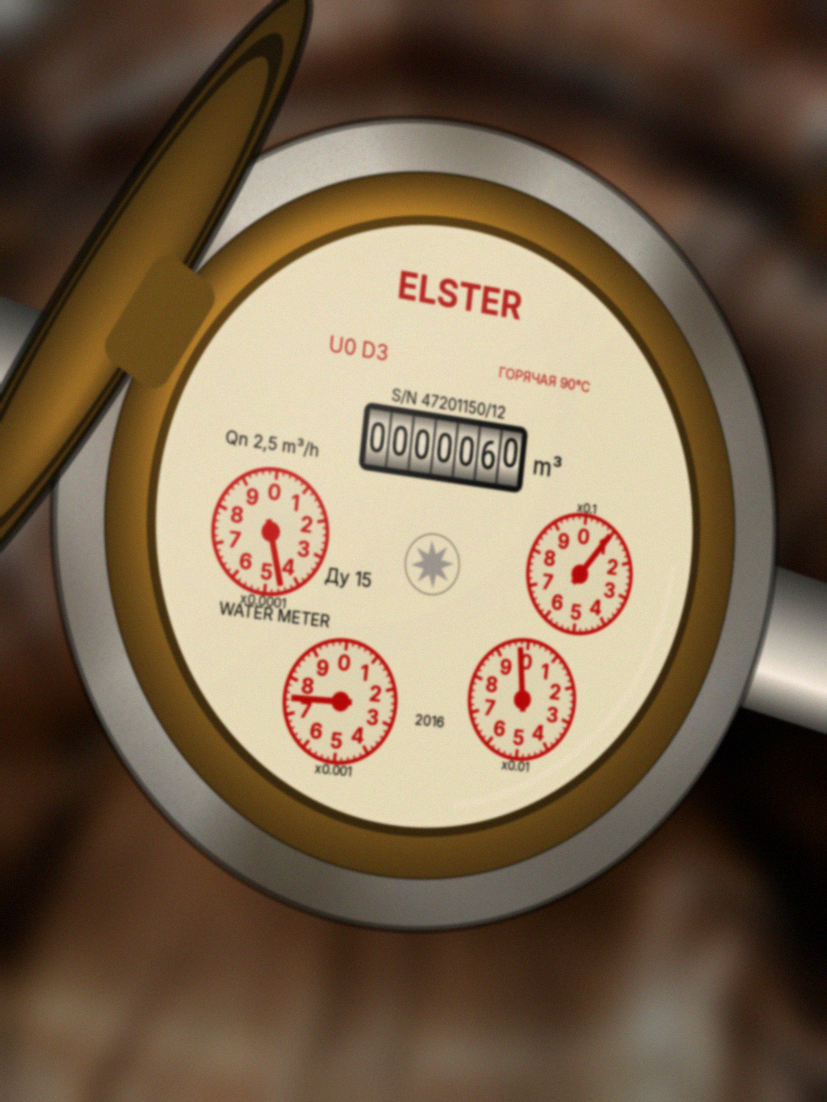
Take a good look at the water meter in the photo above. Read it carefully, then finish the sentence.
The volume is 60.0974 m³
